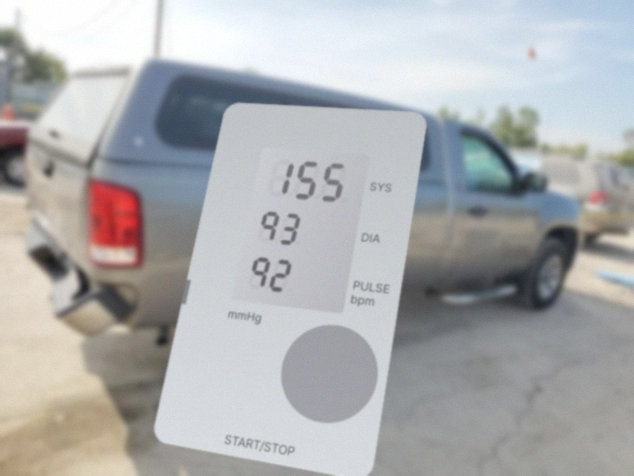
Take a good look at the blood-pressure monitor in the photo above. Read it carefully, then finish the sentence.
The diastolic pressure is 93 mmHg
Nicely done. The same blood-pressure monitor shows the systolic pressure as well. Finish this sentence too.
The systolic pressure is 155 mmHg
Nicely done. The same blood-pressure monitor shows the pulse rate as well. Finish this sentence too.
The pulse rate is 92 bpm
